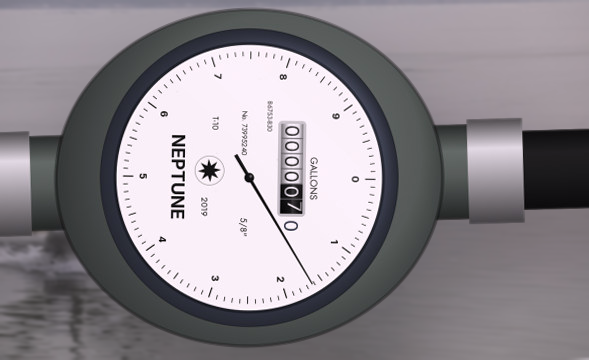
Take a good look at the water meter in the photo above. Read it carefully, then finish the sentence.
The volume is 71.6 gal
